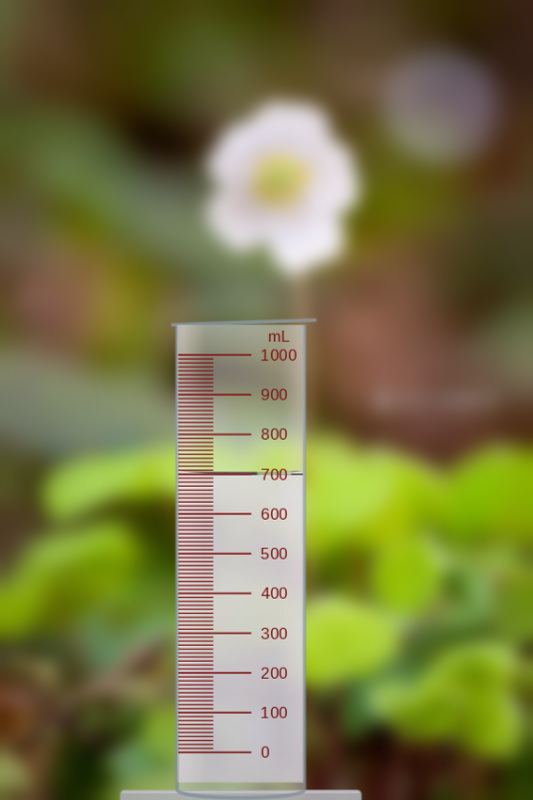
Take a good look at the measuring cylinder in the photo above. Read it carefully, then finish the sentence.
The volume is 700 mL
